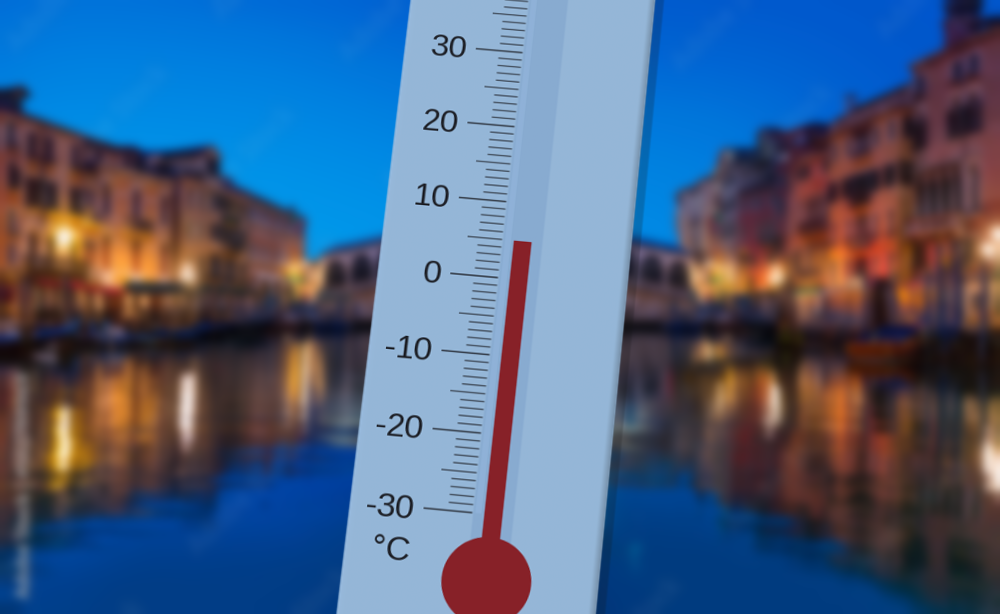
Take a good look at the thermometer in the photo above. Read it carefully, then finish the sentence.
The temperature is 5 °C
